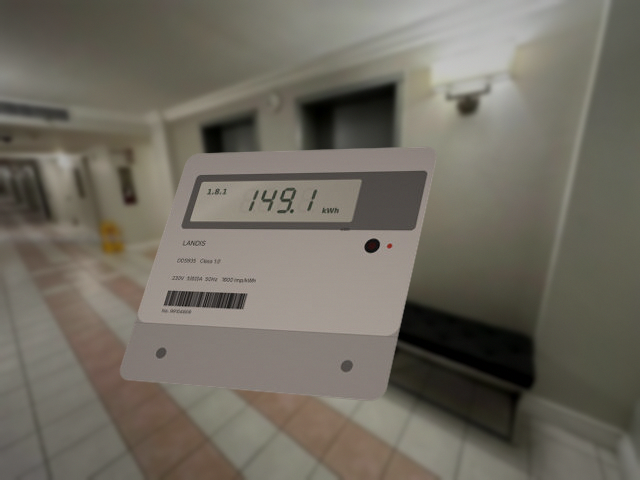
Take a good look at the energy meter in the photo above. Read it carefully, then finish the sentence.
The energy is 149.1 kWh
